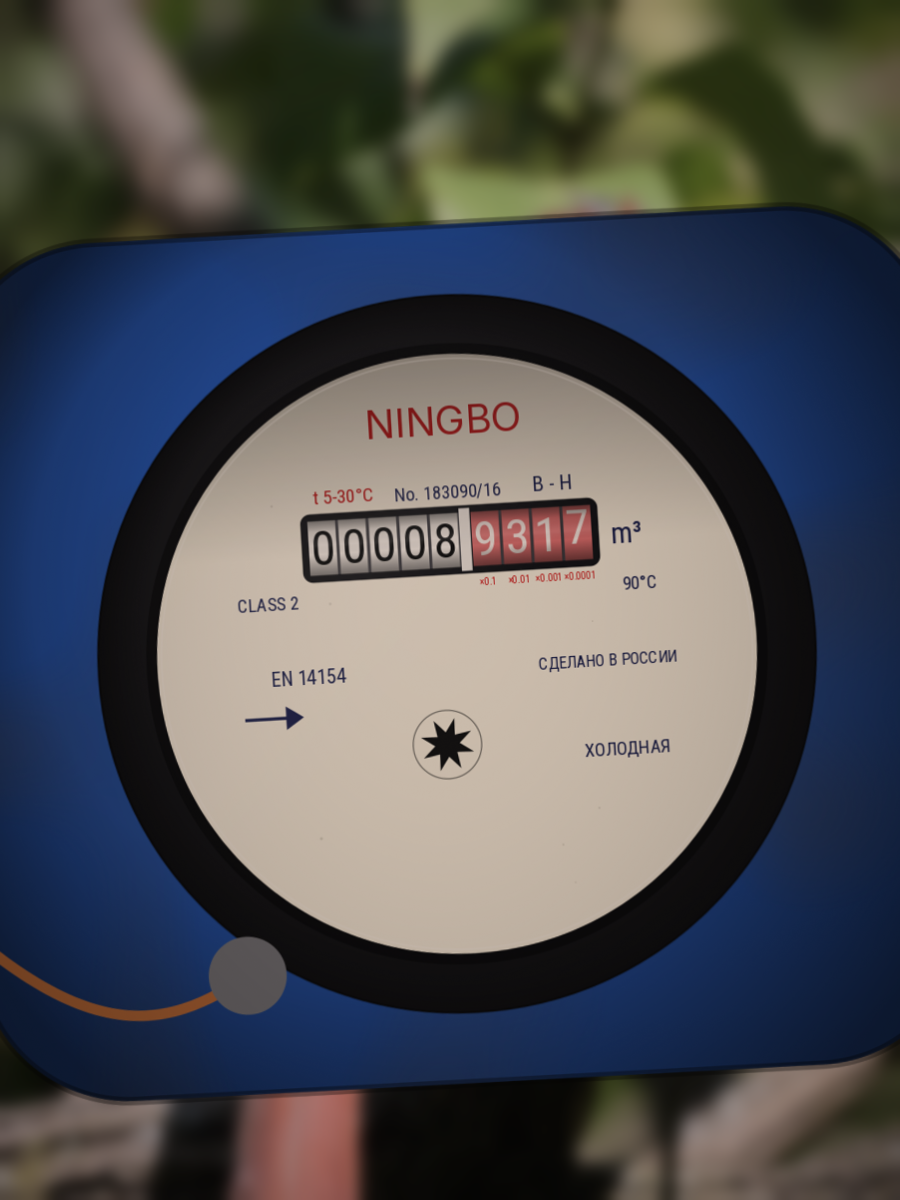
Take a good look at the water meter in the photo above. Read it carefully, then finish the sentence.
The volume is 8.9317 m³
